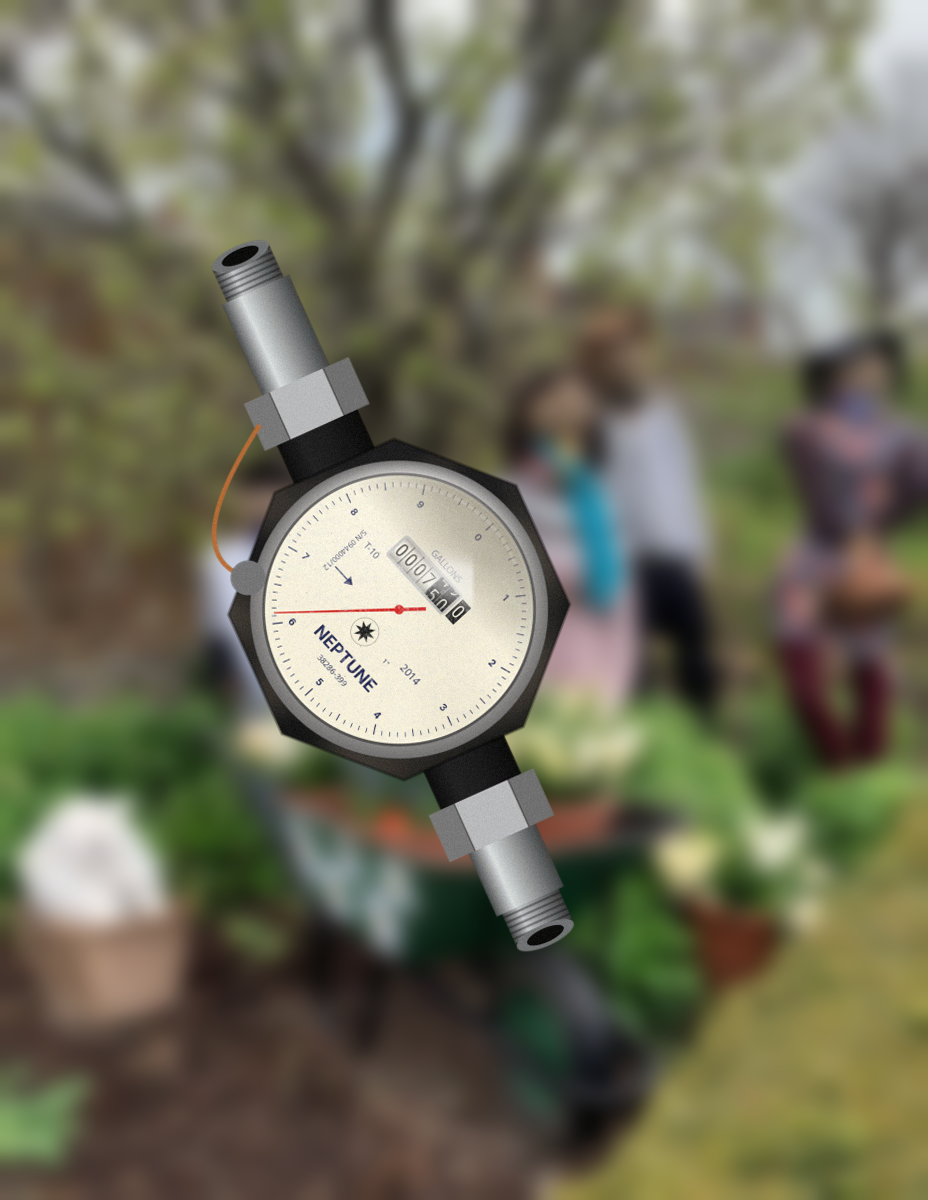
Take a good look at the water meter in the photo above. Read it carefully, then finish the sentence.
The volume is 7496.1 gal
